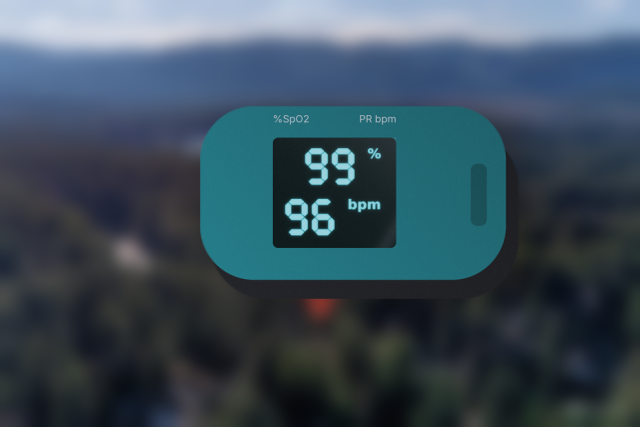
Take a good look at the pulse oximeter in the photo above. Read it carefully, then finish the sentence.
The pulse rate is 96 bpm
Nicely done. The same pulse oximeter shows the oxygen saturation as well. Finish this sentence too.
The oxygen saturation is 99 %
